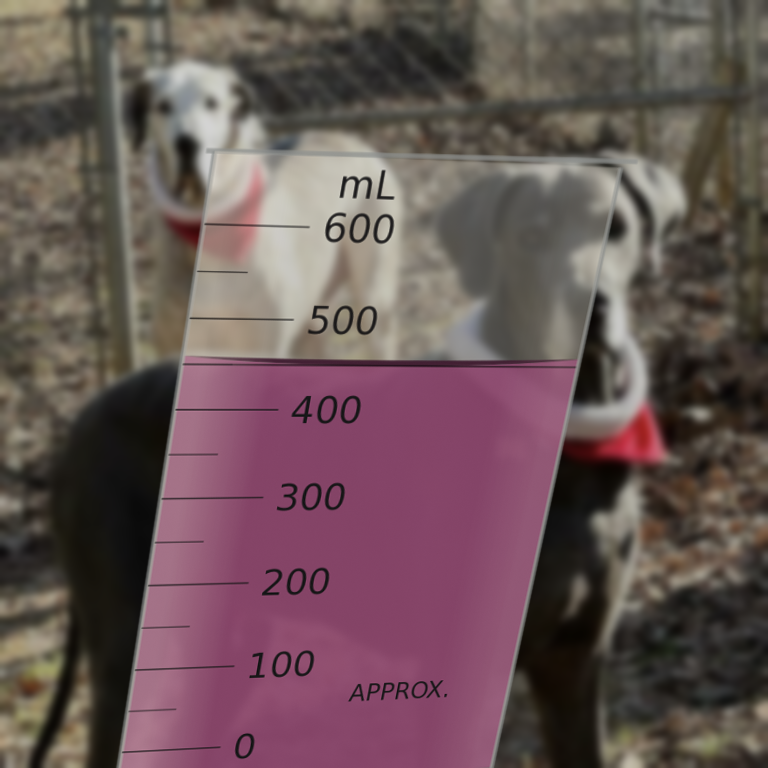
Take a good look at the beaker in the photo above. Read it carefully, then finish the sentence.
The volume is 450 mL
